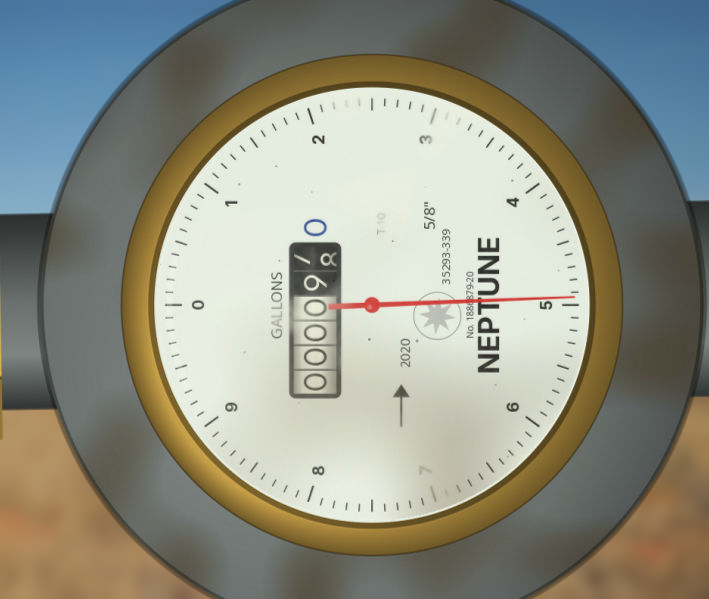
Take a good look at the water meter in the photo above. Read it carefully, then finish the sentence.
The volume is 974.9 gal
